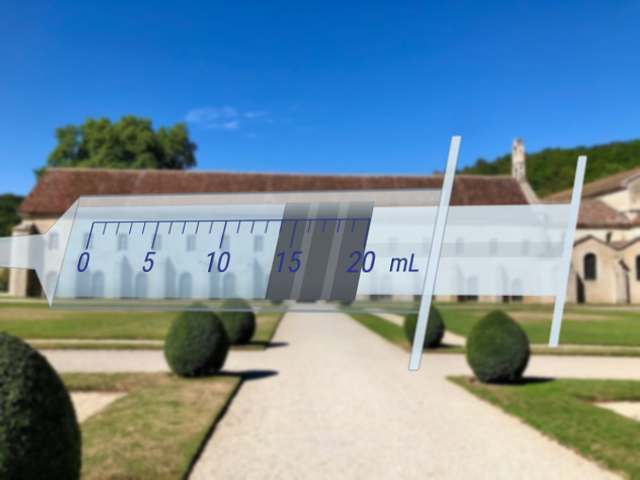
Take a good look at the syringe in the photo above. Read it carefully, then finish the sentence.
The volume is 14 mL
